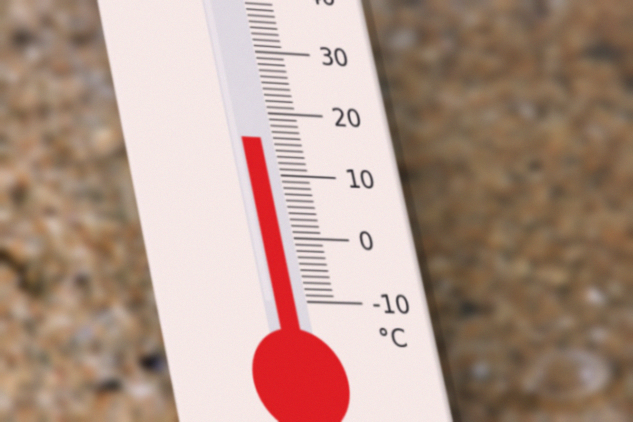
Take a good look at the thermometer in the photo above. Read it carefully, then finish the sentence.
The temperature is 16 °C
